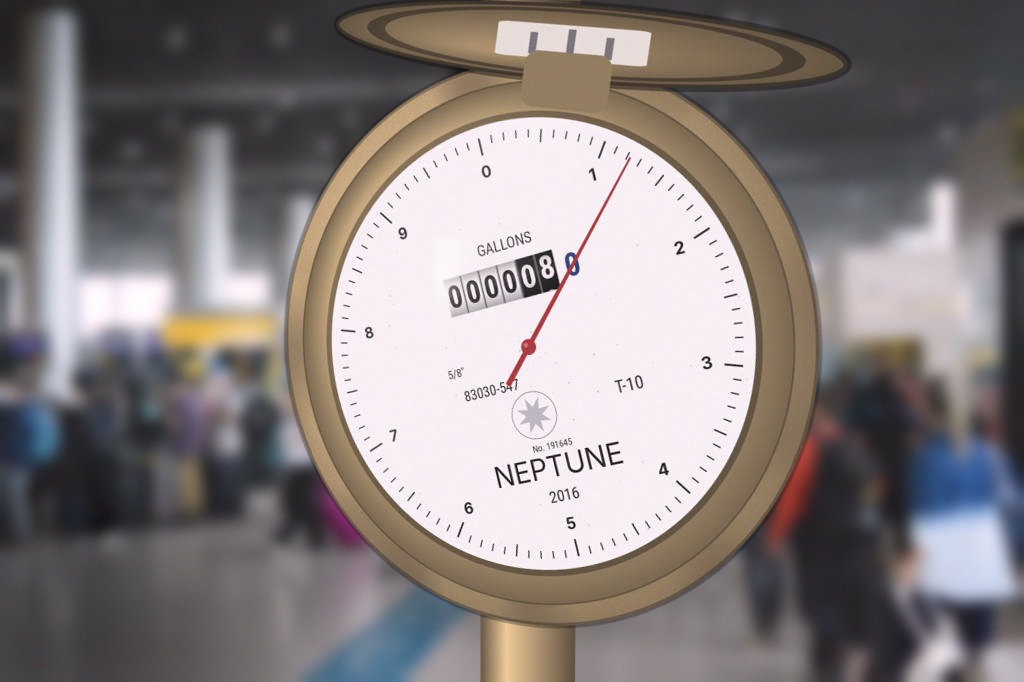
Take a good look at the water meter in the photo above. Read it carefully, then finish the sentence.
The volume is 81.2 gal
